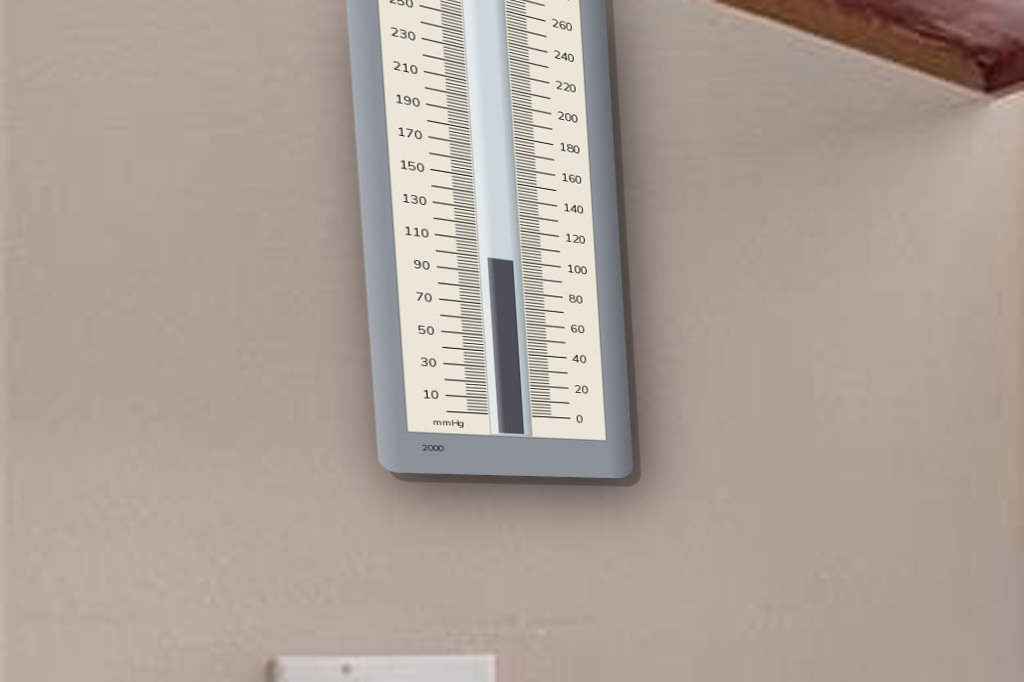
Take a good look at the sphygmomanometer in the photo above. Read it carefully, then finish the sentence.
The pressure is 100 mmHg
